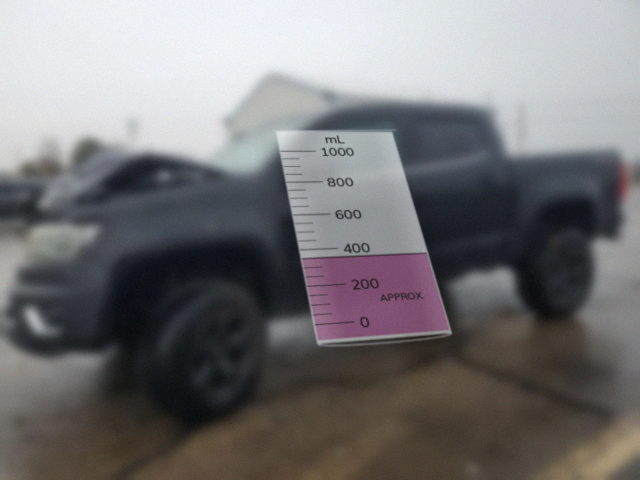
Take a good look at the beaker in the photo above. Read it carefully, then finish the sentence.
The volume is 350 mL
